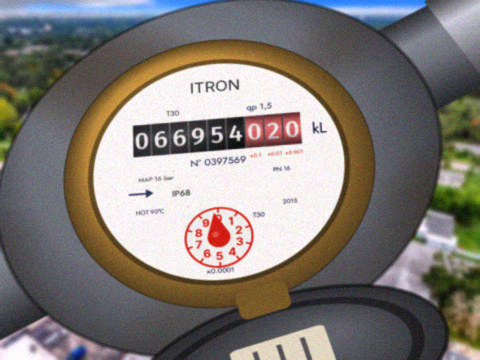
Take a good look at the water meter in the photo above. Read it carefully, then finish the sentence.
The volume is 66954.0199 kL
